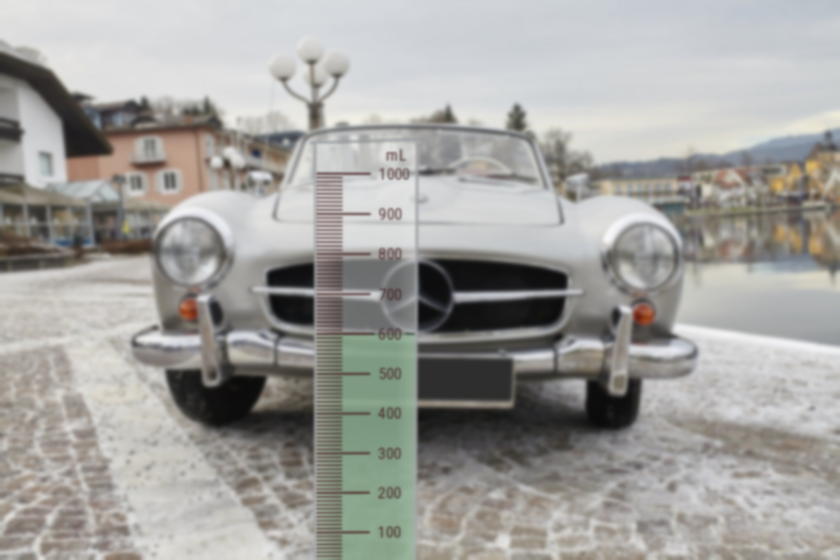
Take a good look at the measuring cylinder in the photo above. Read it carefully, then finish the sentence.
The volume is 600 mL
